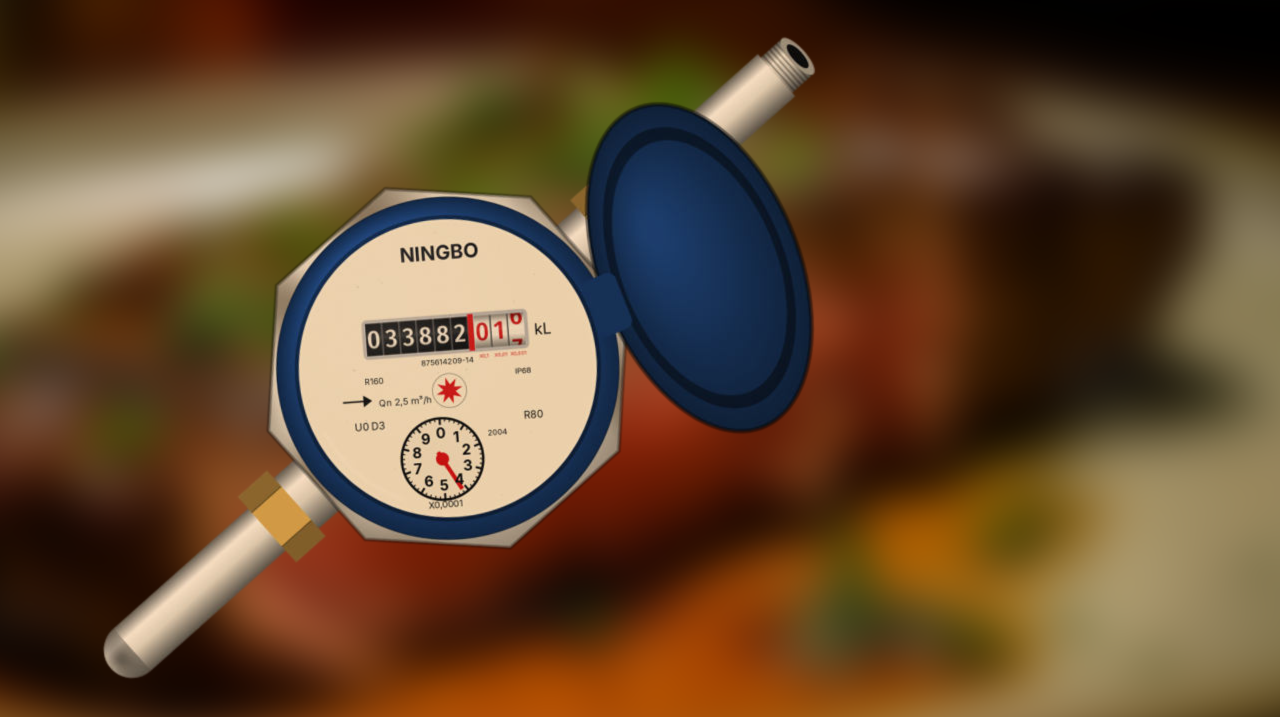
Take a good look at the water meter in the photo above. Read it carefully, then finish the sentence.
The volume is 33882.0164 kL
